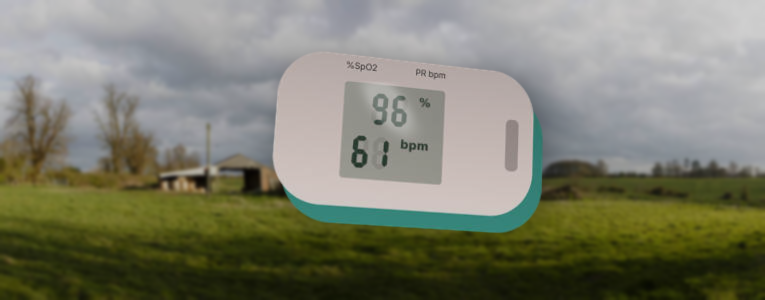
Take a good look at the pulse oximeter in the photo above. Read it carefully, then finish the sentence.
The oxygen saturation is 96 %
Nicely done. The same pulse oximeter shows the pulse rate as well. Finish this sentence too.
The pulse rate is 61 bpm
